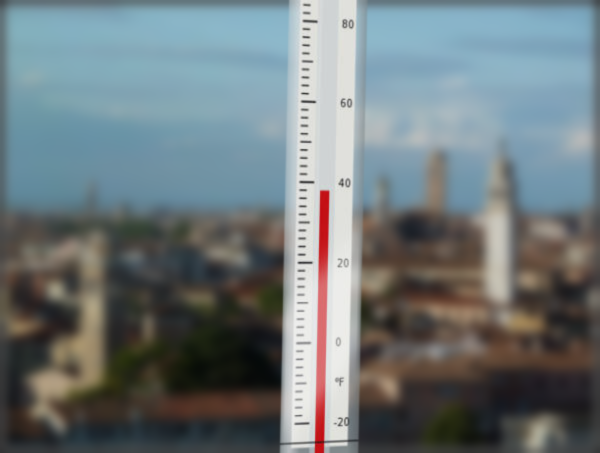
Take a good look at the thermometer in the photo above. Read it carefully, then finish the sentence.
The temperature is 38 °F
